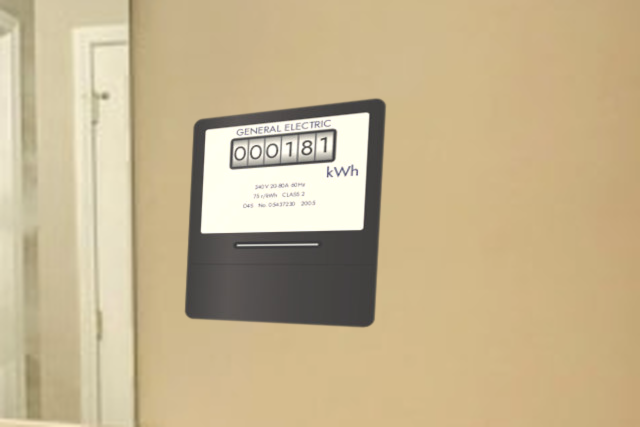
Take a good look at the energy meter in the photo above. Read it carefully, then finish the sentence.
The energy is 181 kWh
